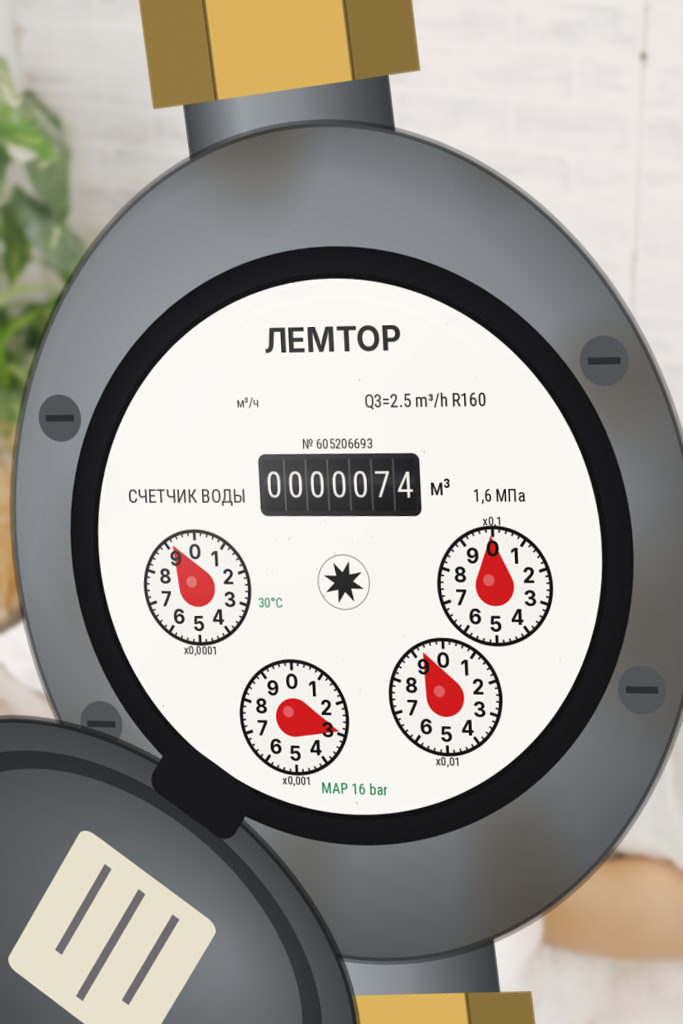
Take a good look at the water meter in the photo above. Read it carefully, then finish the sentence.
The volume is 73.9929 m³
